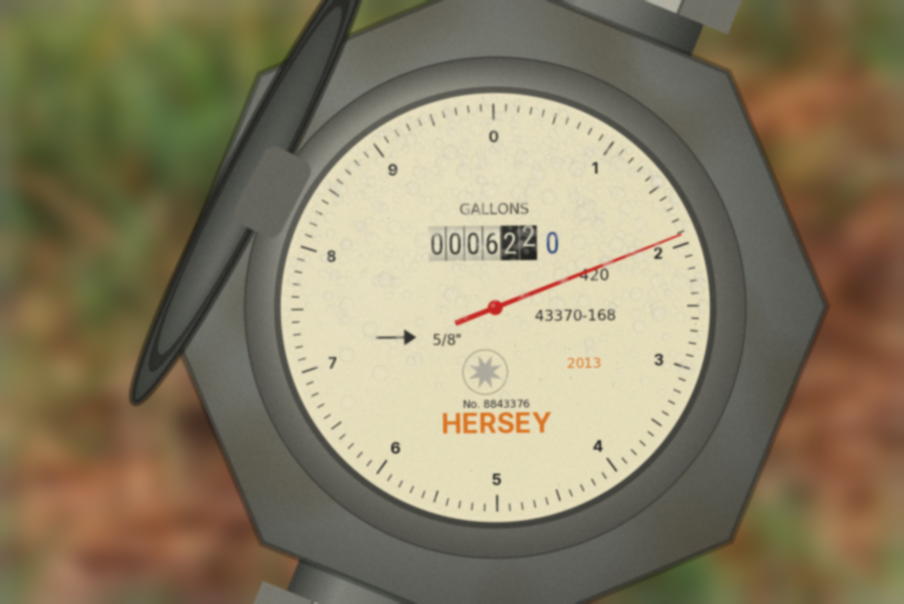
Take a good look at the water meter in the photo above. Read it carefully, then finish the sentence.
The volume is 6221.9 gal
